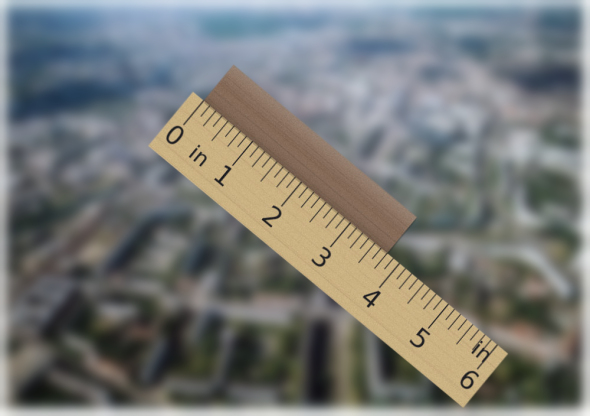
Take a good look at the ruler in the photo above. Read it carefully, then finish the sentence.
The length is 3.75 in
